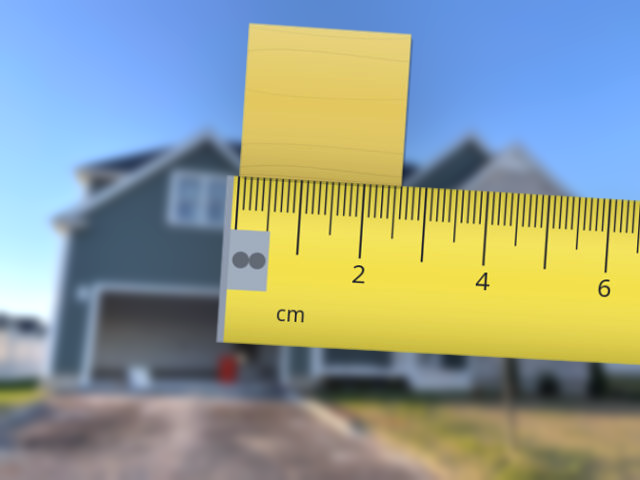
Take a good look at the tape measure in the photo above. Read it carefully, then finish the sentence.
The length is 2.6 cm
